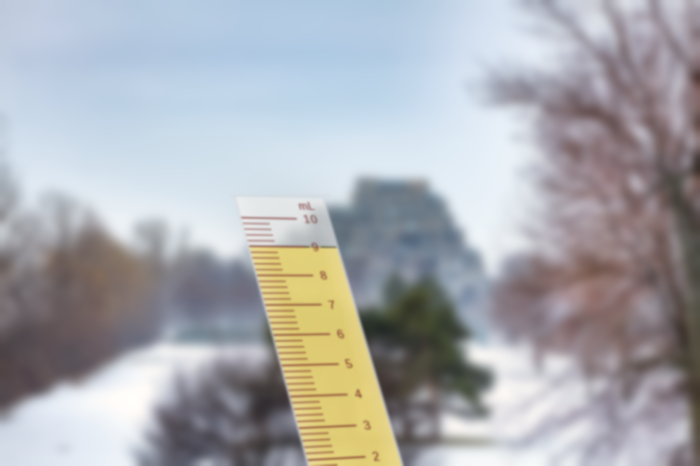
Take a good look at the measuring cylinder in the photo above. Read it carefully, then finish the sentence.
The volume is 9 mL
